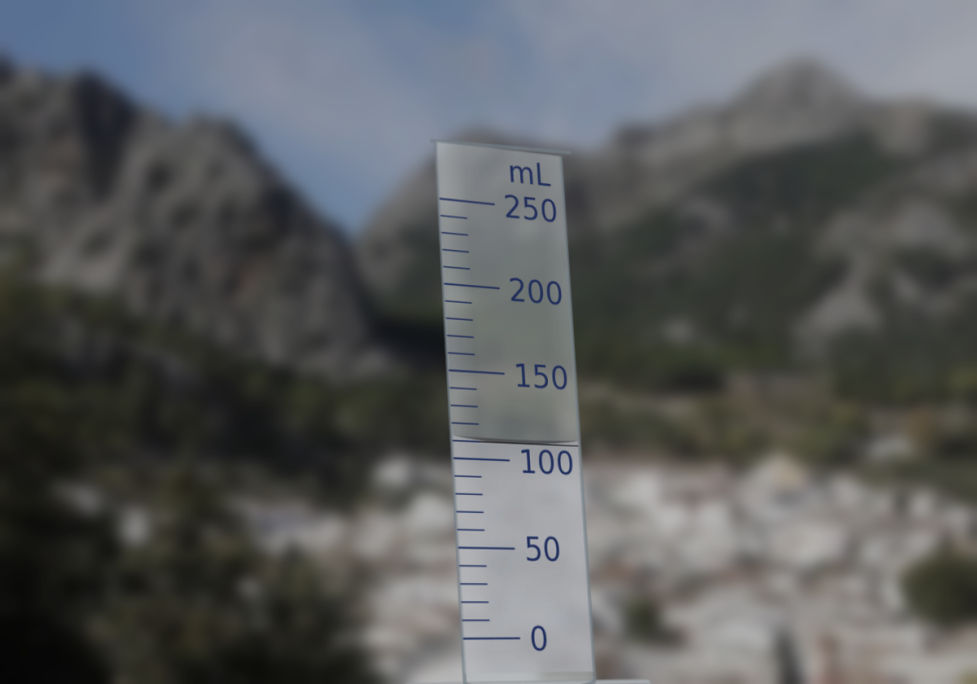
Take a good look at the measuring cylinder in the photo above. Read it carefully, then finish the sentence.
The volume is 110 mL
